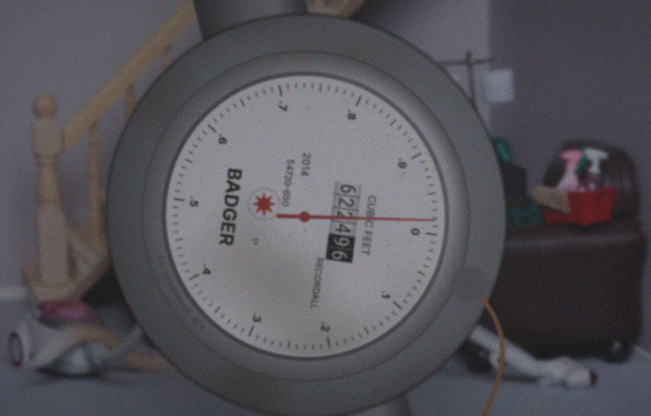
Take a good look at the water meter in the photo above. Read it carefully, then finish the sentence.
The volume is 622495.98 ft³
